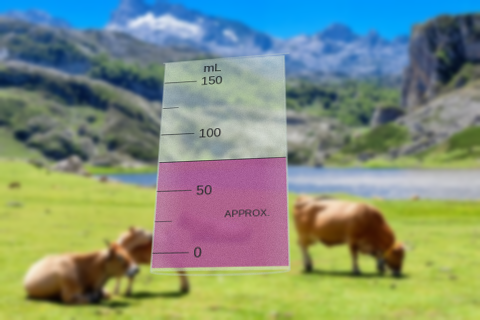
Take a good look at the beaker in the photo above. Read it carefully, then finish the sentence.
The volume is 75 mL
